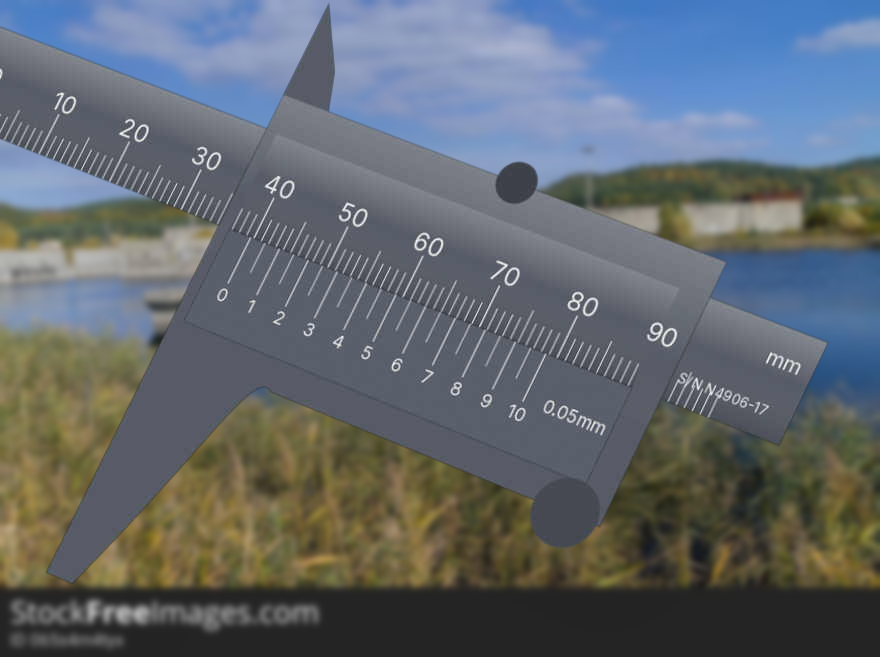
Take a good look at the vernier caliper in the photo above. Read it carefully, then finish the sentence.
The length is 39.6 mm
